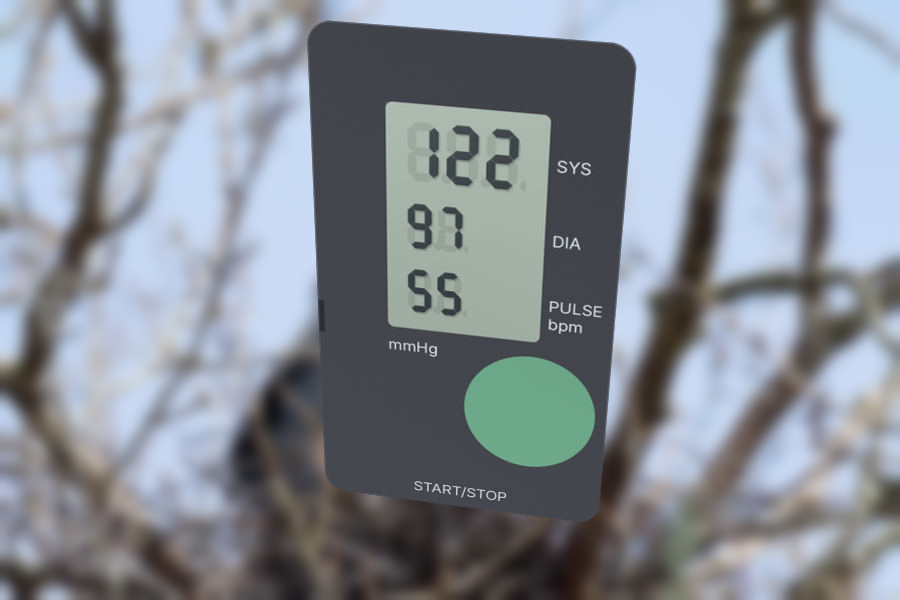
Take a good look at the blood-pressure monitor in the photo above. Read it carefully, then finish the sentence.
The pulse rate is 55 bpm
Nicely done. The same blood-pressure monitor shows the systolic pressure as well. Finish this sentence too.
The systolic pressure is 122 mmHg
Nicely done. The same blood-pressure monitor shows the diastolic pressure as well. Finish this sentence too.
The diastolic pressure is 97 mmHg
